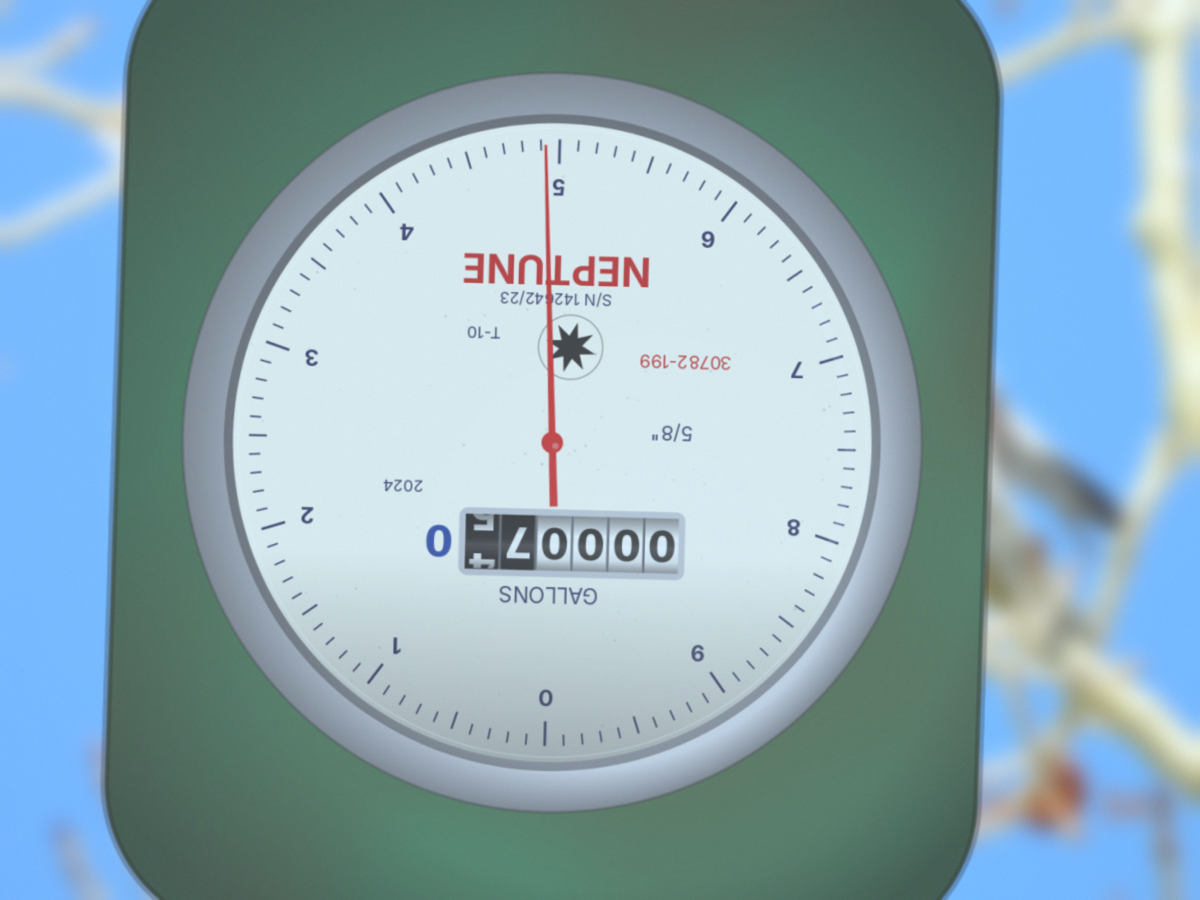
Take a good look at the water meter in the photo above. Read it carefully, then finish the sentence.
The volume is 744.9 gal
